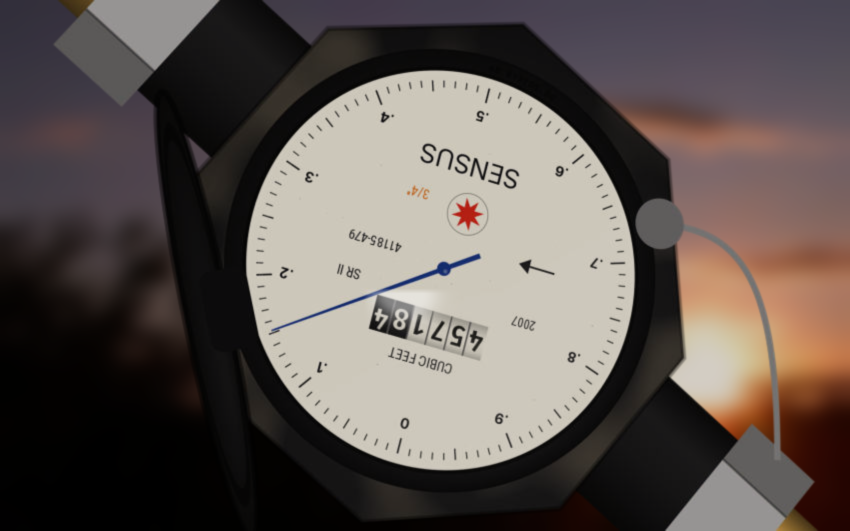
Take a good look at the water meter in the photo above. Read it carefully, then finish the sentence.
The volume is 457184.15 ft³
